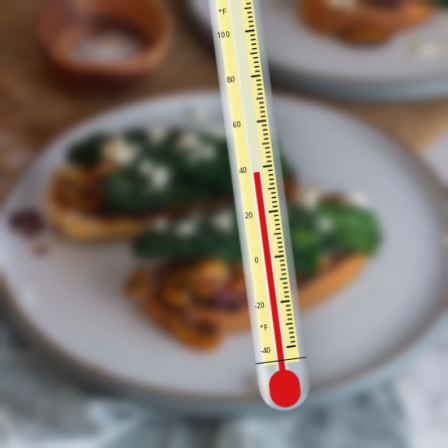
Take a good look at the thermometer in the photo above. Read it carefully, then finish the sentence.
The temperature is 38 °F
